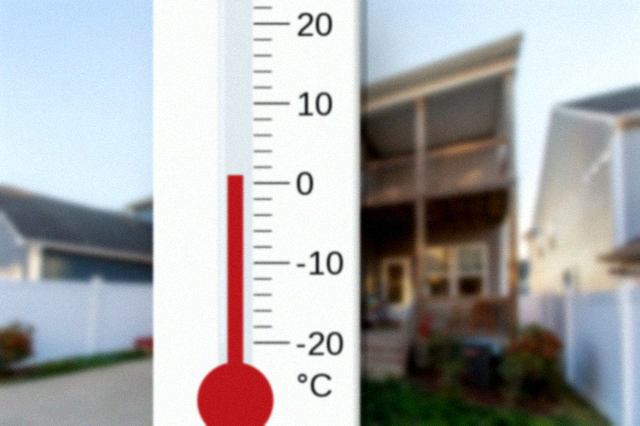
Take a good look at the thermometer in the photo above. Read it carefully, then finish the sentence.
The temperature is 1 °C
